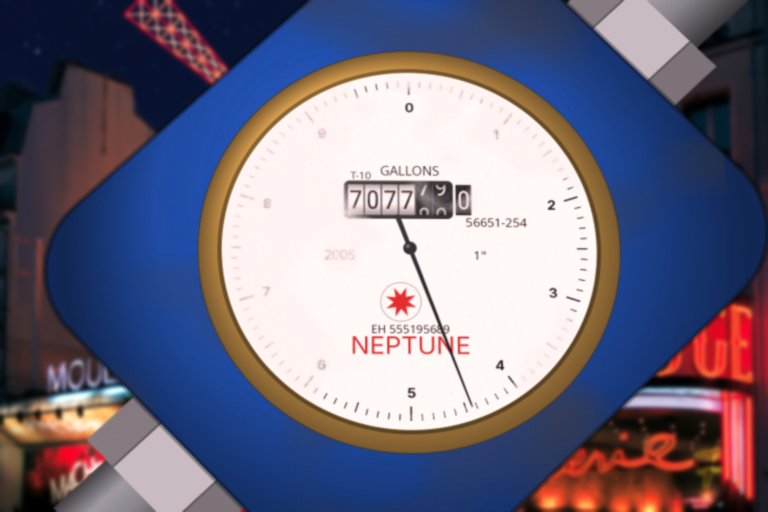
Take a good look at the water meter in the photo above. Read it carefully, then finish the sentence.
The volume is 7077794.4 gal
